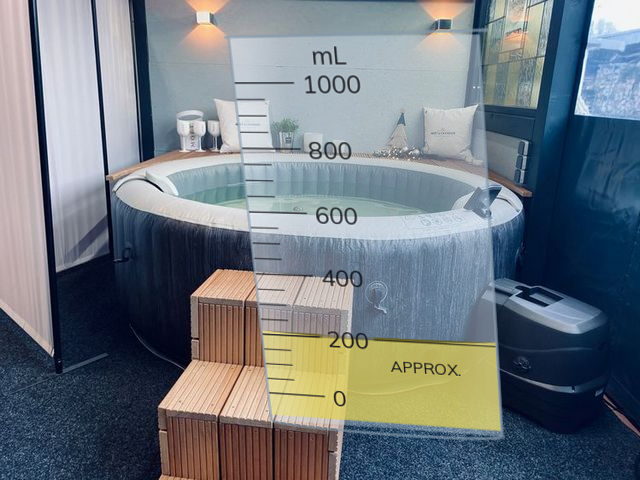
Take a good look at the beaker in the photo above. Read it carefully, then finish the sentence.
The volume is 200 mL
